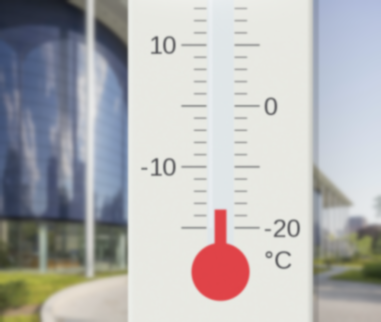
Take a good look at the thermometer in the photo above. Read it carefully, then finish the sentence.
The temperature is -17 °C
